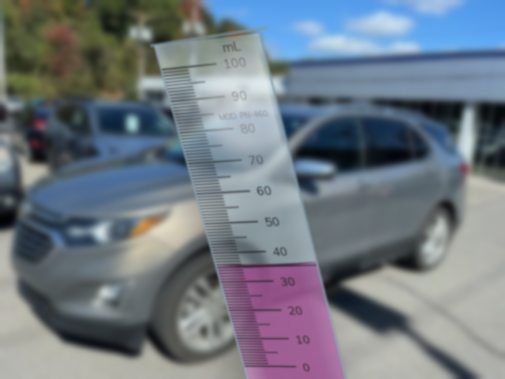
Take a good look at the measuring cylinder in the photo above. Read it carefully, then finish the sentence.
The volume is 35 mL
